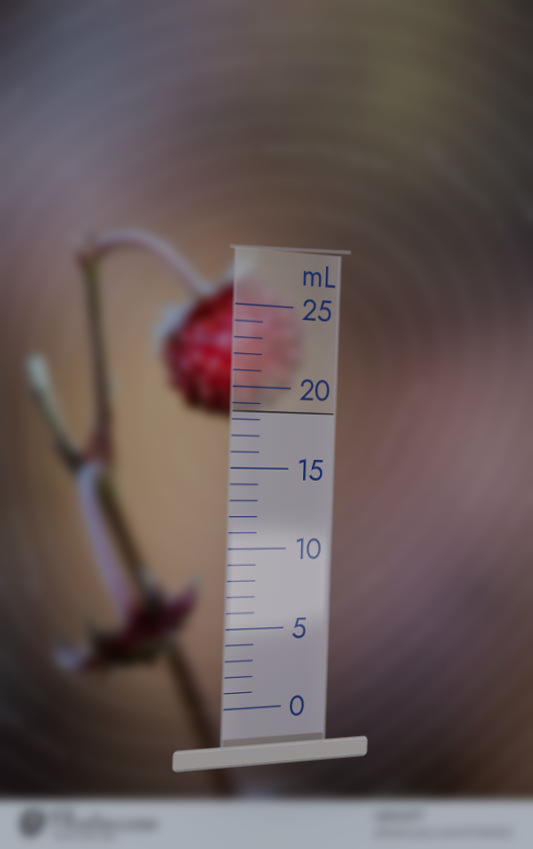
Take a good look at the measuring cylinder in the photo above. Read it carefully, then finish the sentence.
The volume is 18.5 mL
